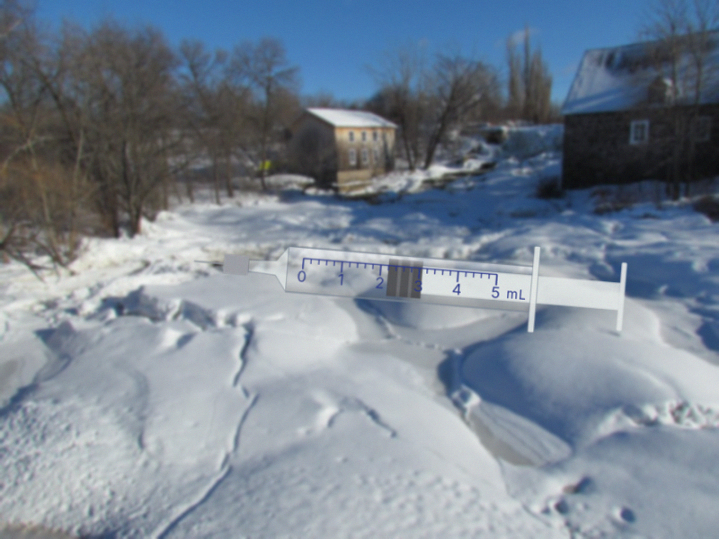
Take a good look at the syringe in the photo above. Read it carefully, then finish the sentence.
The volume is 2.2 mL
